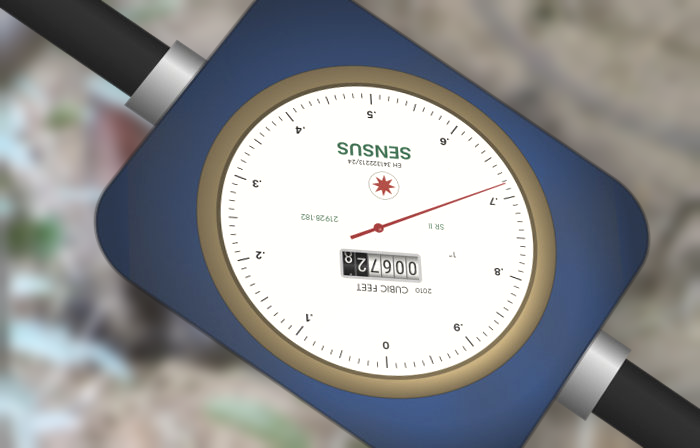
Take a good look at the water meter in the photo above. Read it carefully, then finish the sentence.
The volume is 6727.68 ft³
